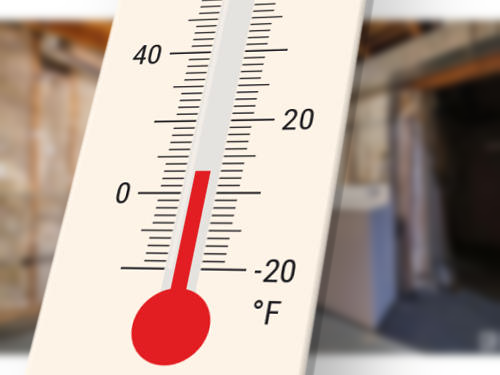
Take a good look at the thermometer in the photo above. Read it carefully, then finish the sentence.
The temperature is 6 °F
